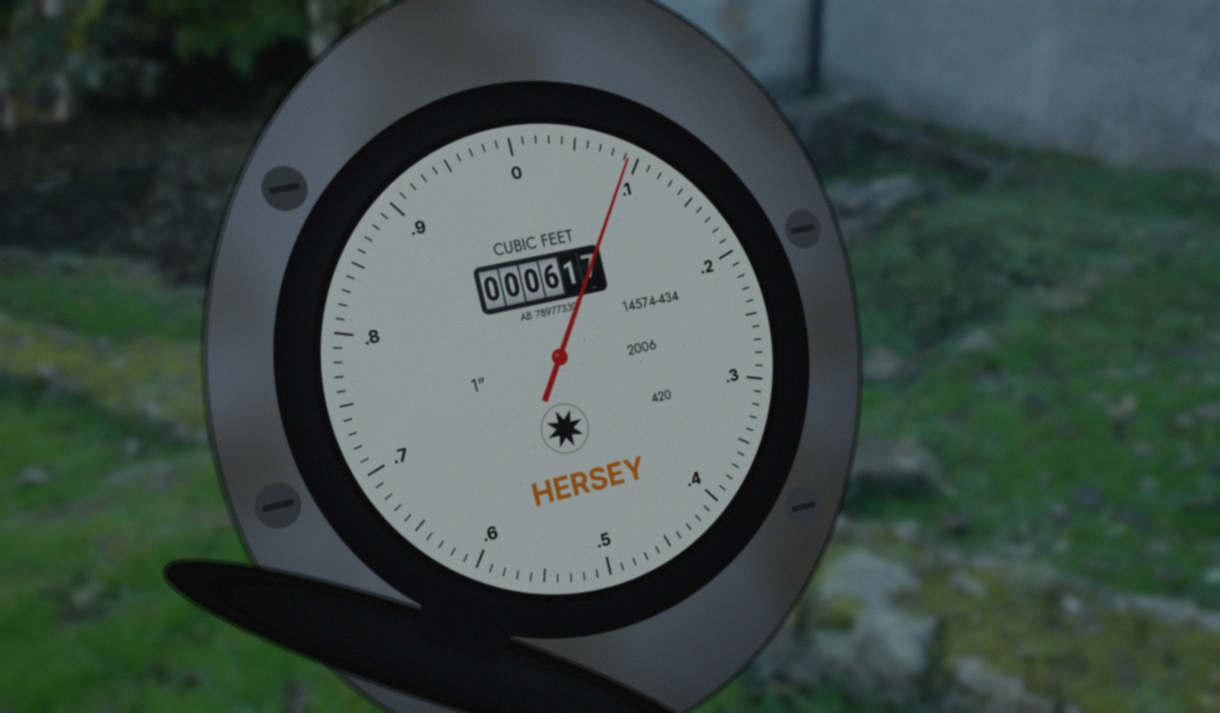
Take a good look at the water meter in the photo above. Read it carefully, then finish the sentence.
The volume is 617.09 ft³
